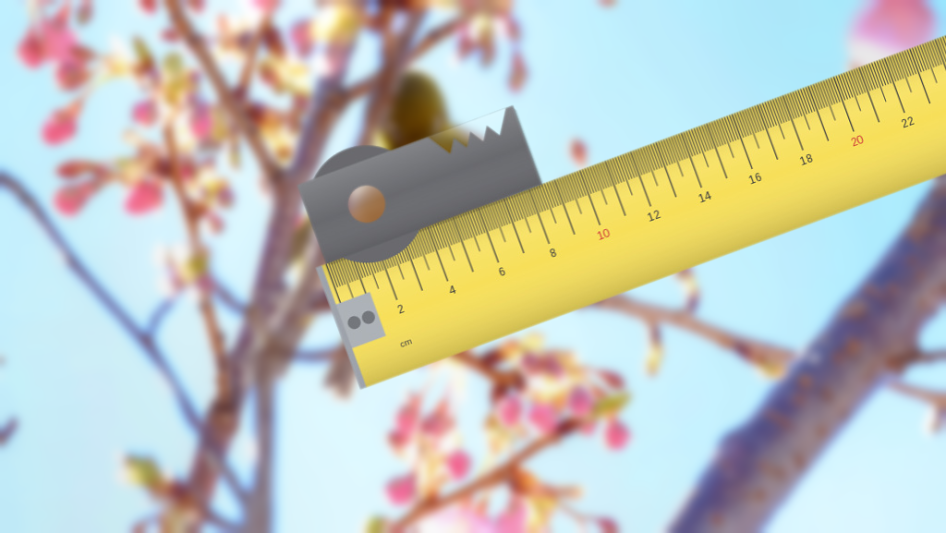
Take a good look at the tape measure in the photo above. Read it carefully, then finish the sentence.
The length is 8.5 cm
